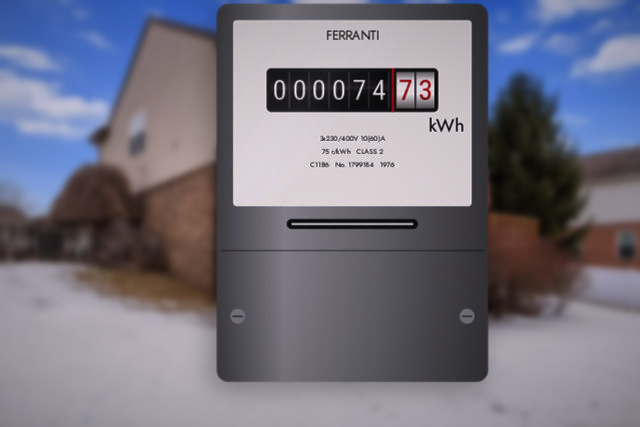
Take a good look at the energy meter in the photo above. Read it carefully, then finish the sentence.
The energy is 74.73 kWh
